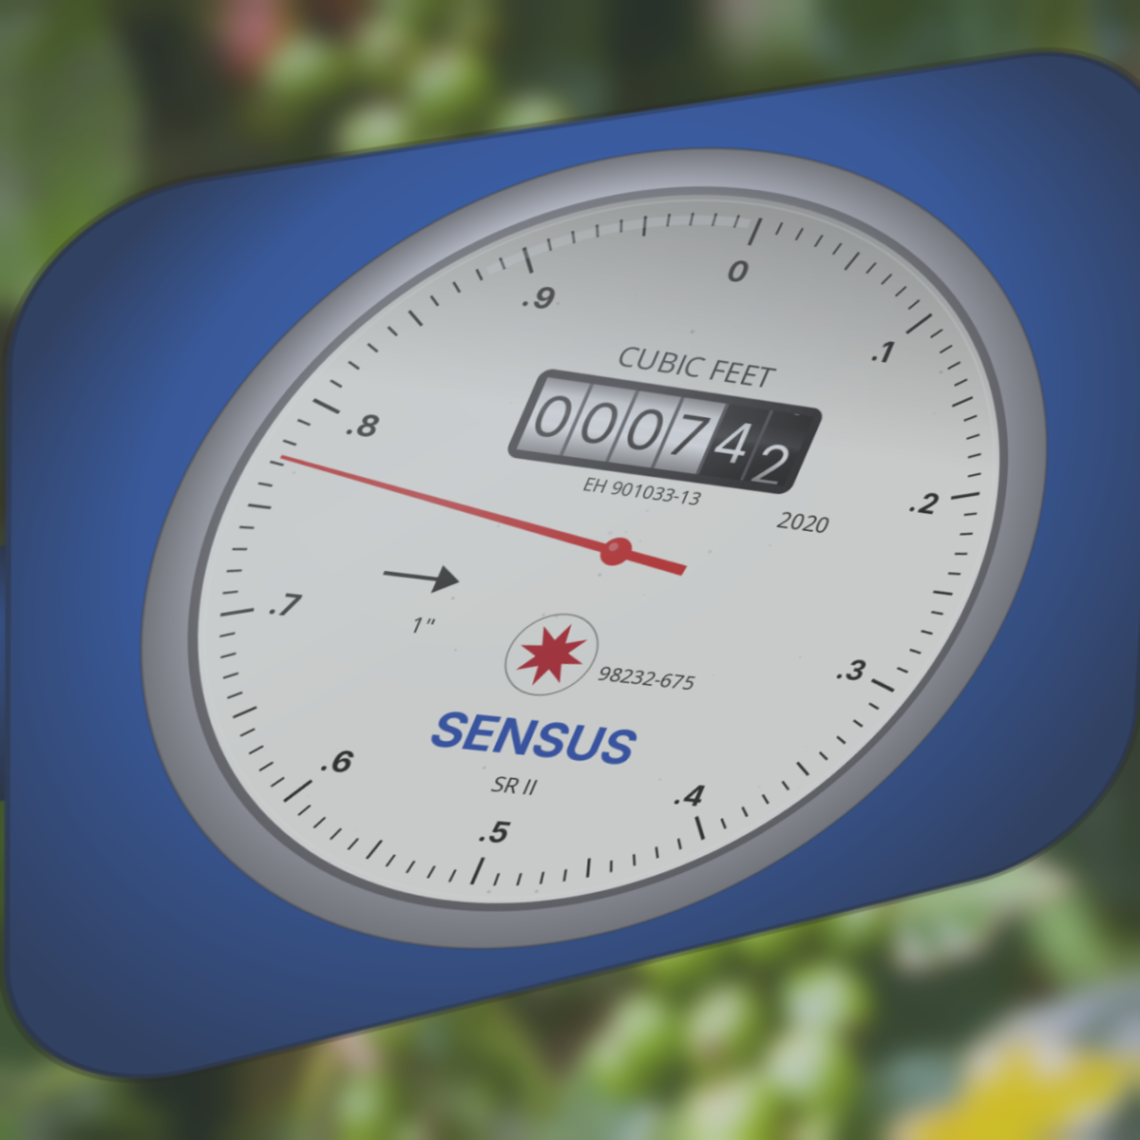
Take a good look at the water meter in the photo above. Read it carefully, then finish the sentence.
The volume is 741.77 ft³
